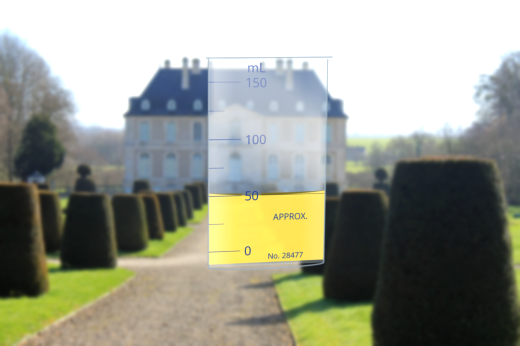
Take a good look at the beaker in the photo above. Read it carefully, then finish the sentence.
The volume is 50 mL
